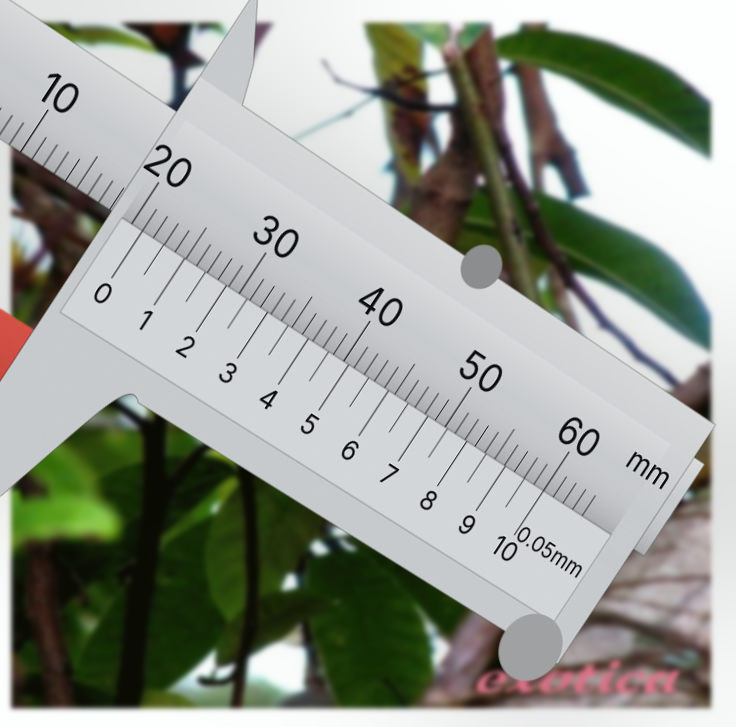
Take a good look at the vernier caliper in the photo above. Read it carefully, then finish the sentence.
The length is 21.0 mm
